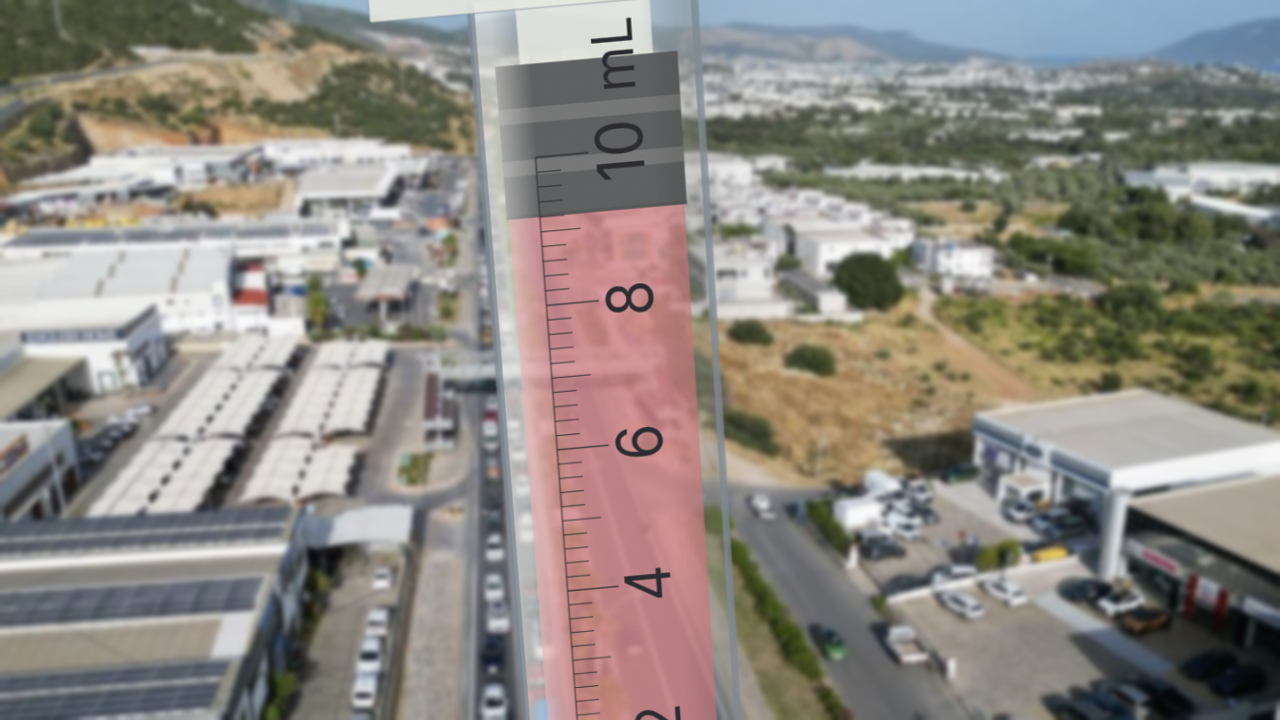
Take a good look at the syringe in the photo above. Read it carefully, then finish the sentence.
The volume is 9.2 mL
